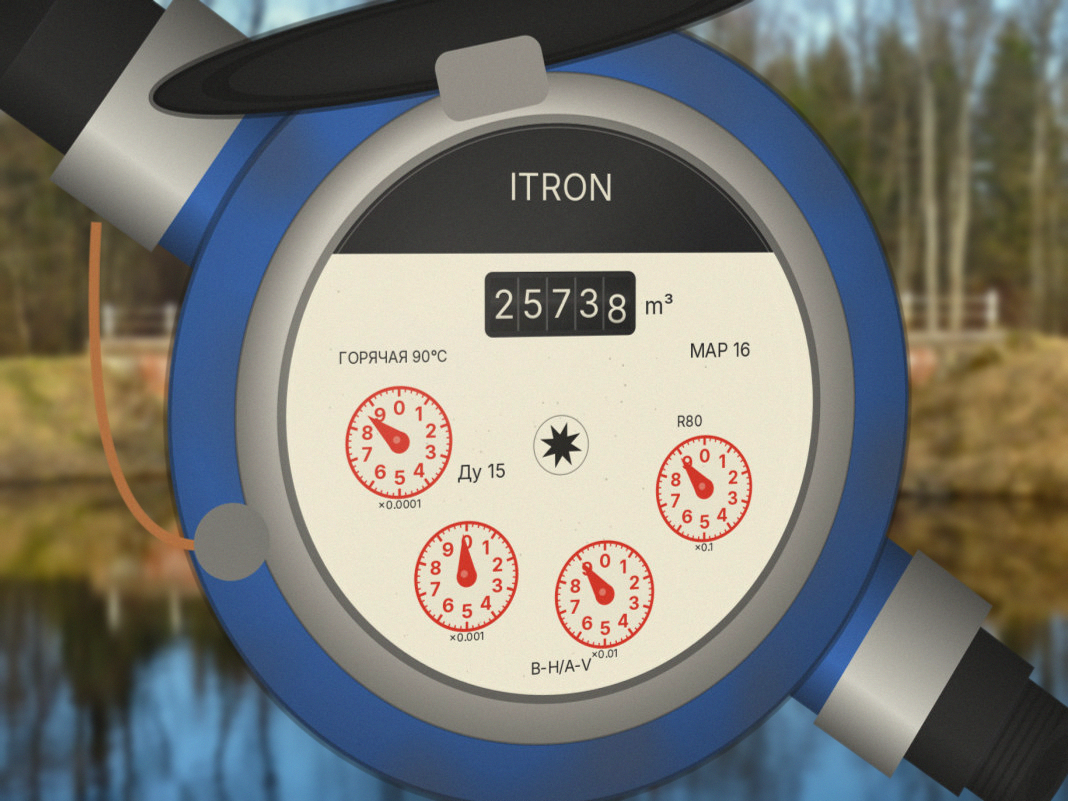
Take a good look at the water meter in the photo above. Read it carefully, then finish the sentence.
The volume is 25737.8898 m³
